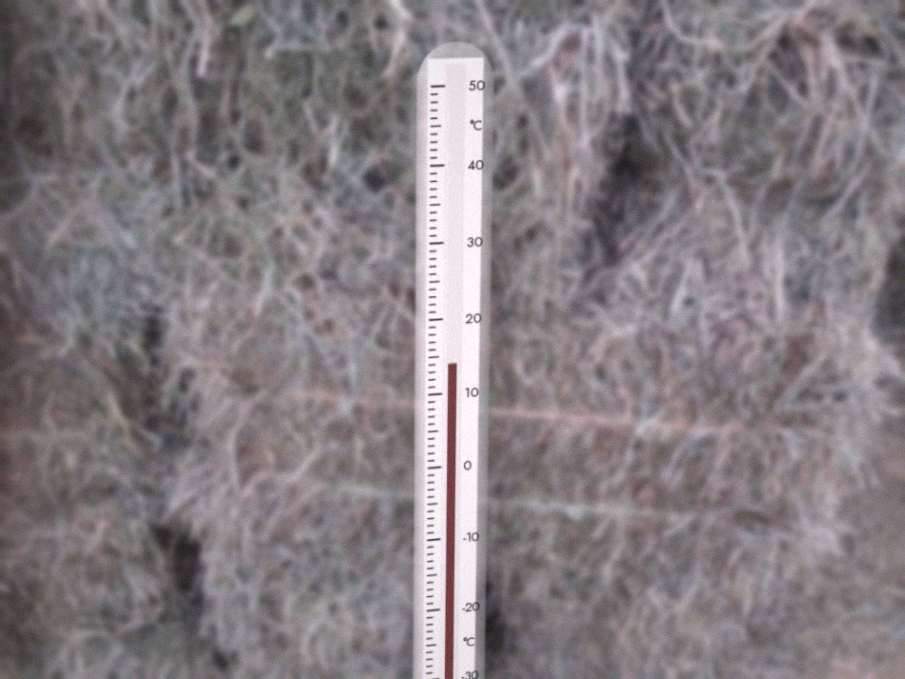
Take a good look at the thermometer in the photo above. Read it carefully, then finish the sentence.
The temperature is 14 °C
